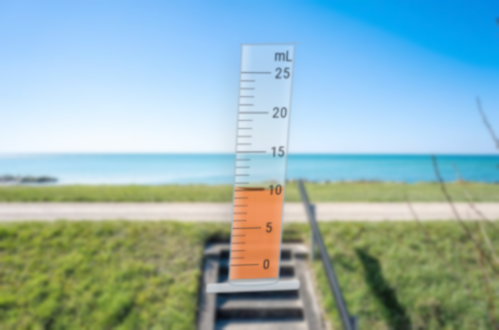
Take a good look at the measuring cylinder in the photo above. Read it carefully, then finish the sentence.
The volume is 10 mL
